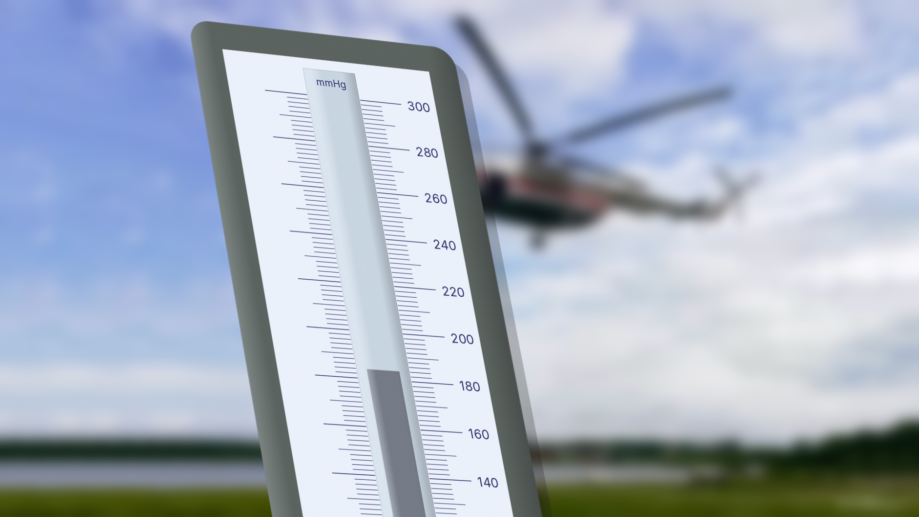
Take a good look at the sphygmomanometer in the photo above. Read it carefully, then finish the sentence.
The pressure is 184 mmHg
